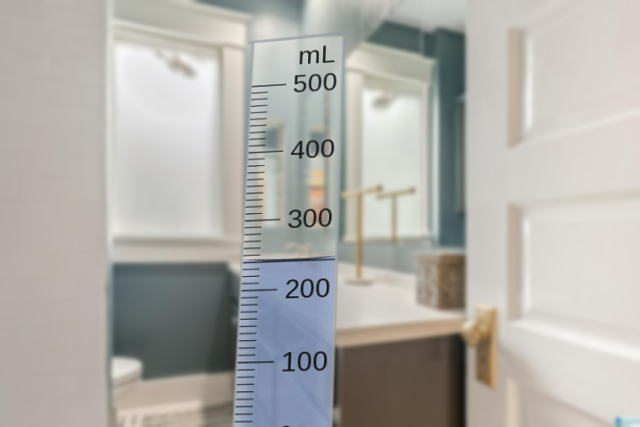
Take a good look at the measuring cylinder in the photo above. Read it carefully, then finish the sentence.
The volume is 240 mL
